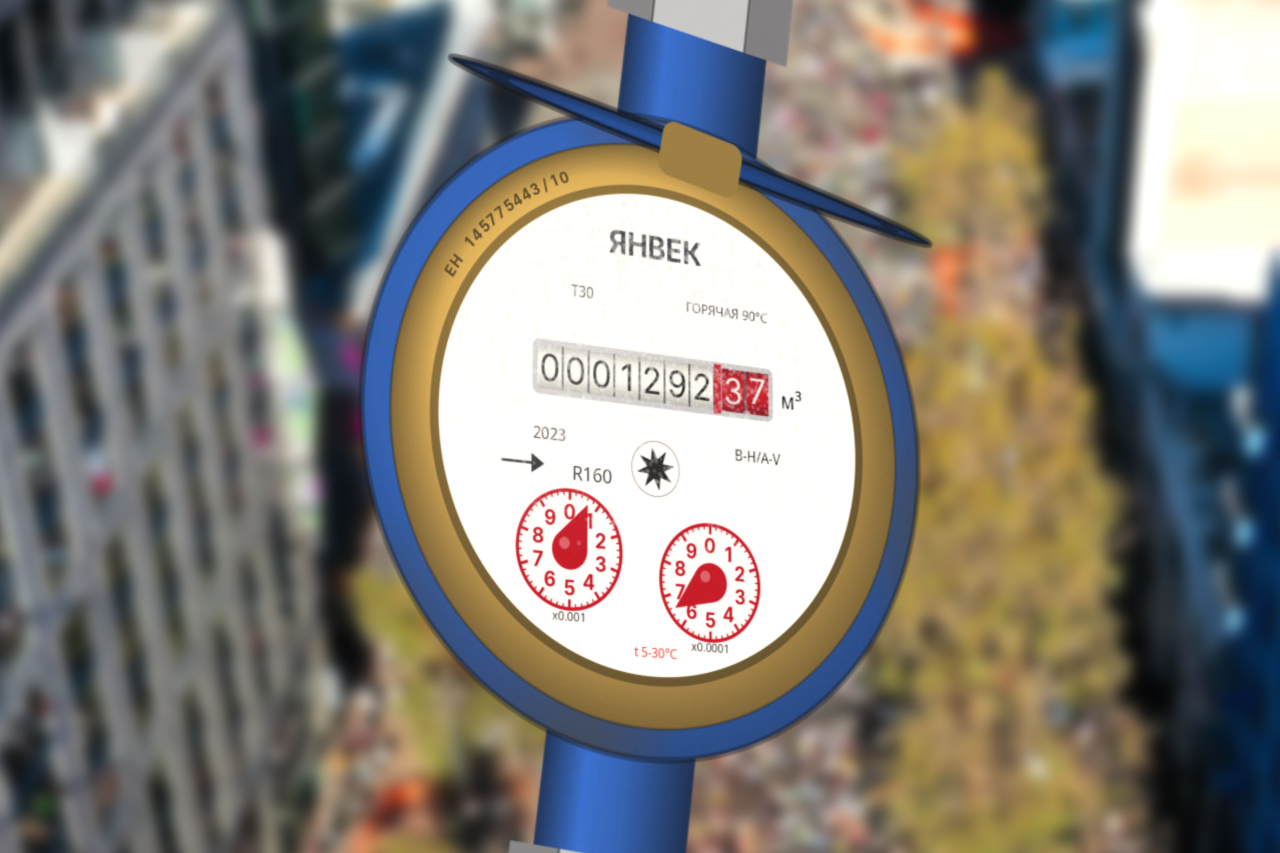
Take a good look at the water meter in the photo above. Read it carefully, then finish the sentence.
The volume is 1292.3706 m³
